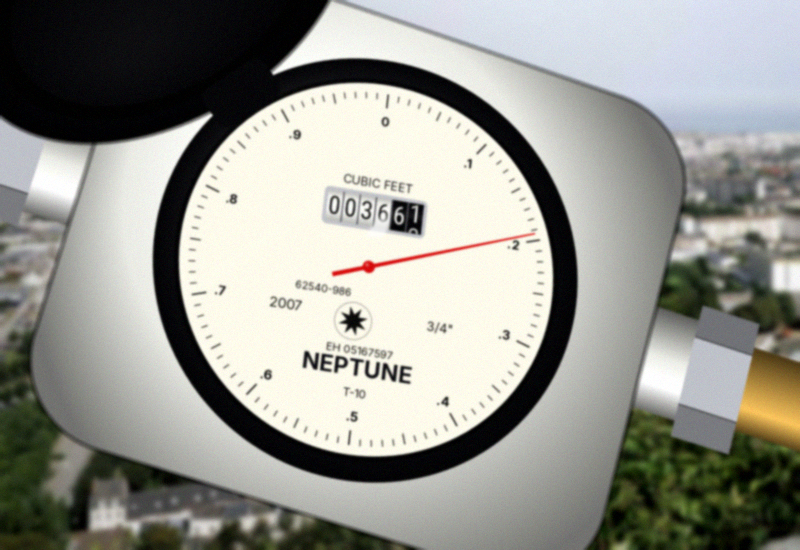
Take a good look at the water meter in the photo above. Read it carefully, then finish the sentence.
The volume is 3661.19 ft³
